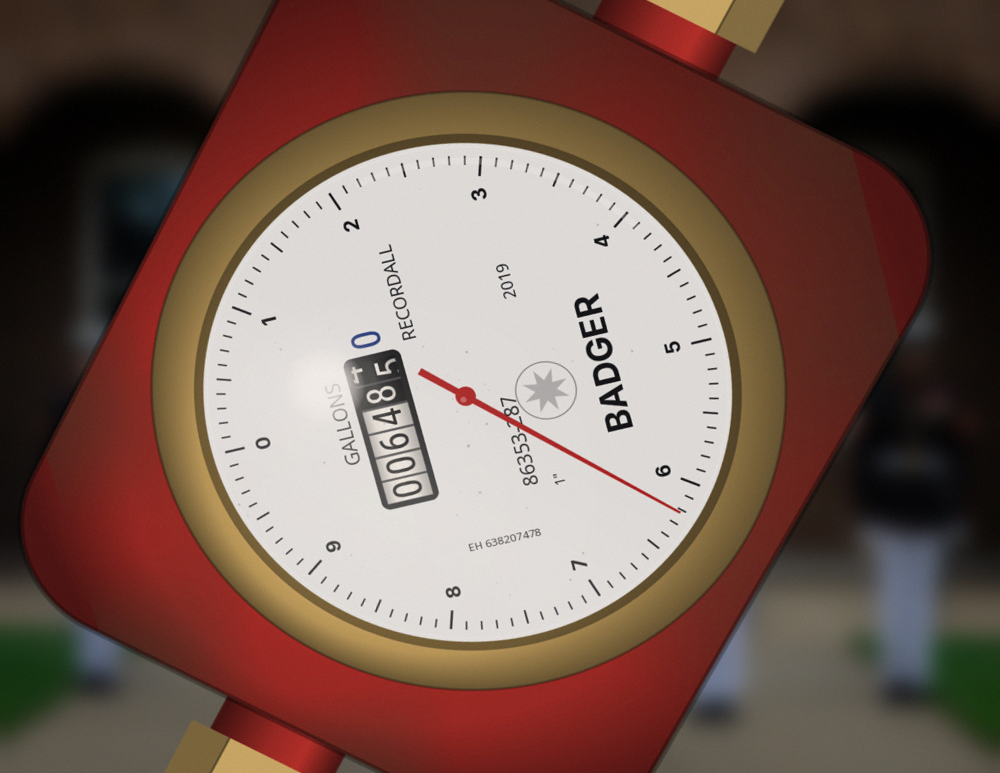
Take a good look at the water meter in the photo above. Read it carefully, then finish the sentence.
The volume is 64846.2 gal
